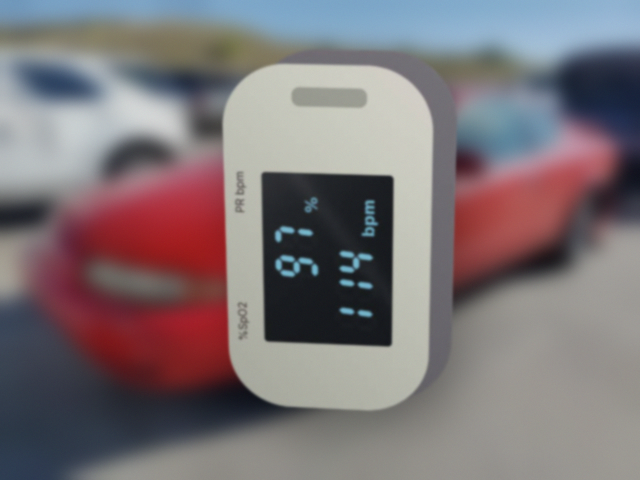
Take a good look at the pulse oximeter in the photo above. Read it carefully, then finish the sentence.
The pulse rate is 114 bpm
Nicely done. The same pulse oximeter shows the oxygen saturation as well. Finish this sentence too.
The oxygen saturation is 97 %
